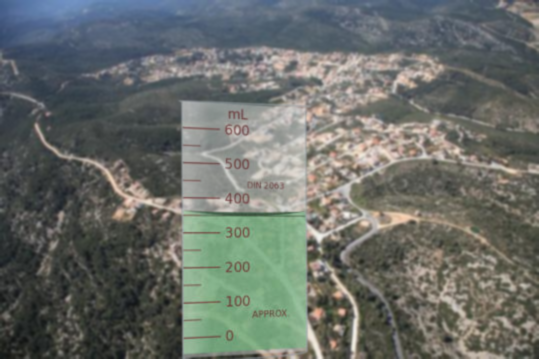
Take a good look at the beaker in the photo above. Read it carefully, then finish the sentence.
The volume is 350 mL
